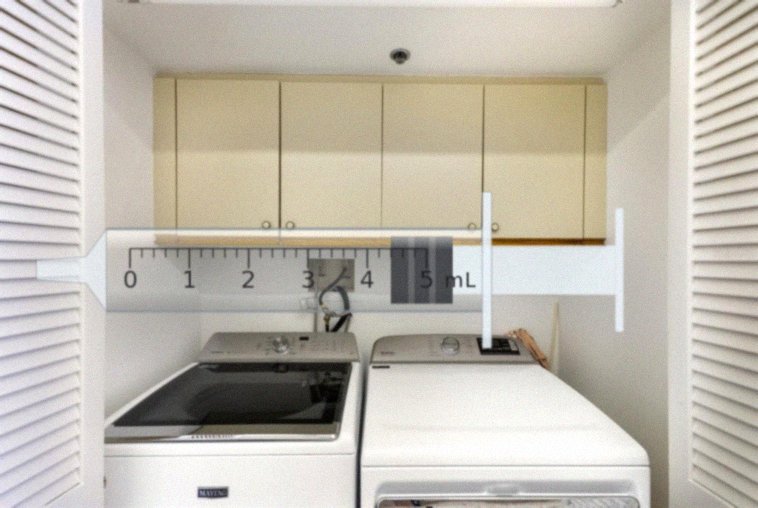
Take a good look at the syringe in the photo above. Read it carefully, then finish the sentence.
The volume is 4.4 mL
